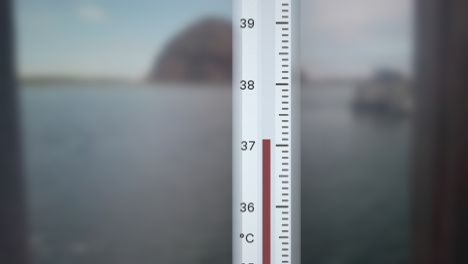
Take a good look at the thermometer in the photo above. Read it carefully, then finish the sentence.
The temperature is 37.1 °C
